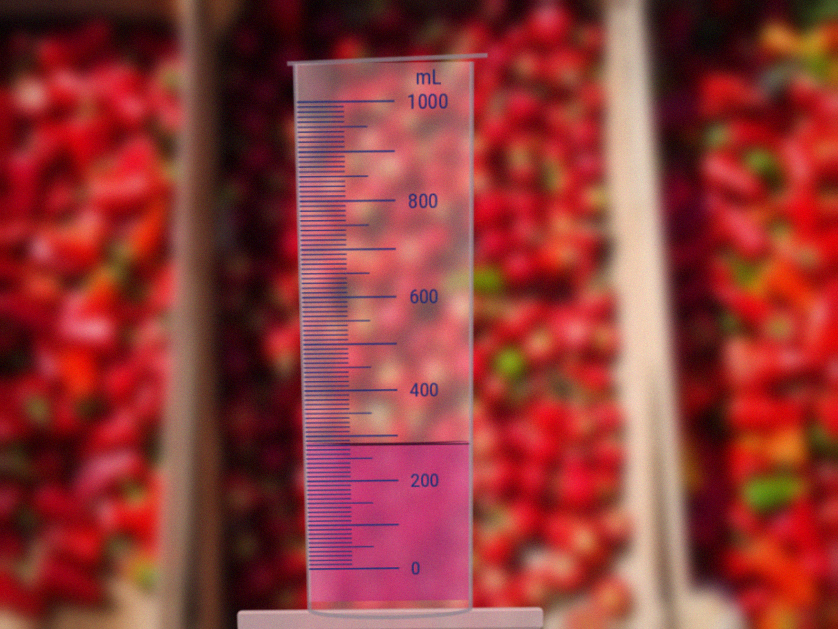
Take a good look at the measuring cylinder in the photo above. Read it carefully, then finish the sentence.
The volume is 280 mL
